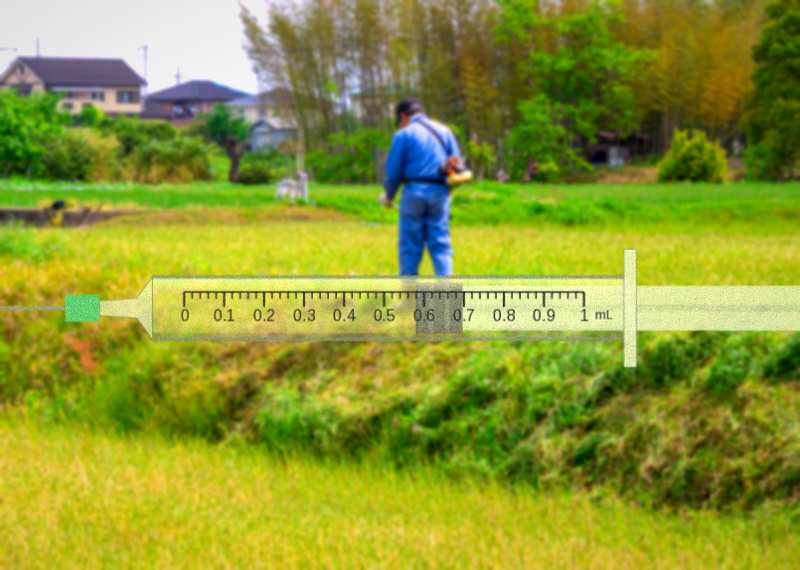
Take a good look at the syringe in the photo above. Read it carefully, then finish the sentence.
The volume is 0.58 mL
